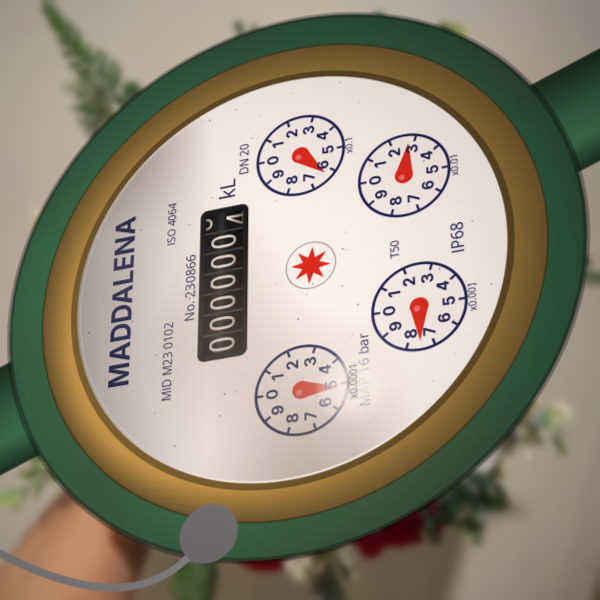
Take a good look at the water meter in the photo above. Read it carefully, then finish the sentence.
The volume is 3.6275 kL
